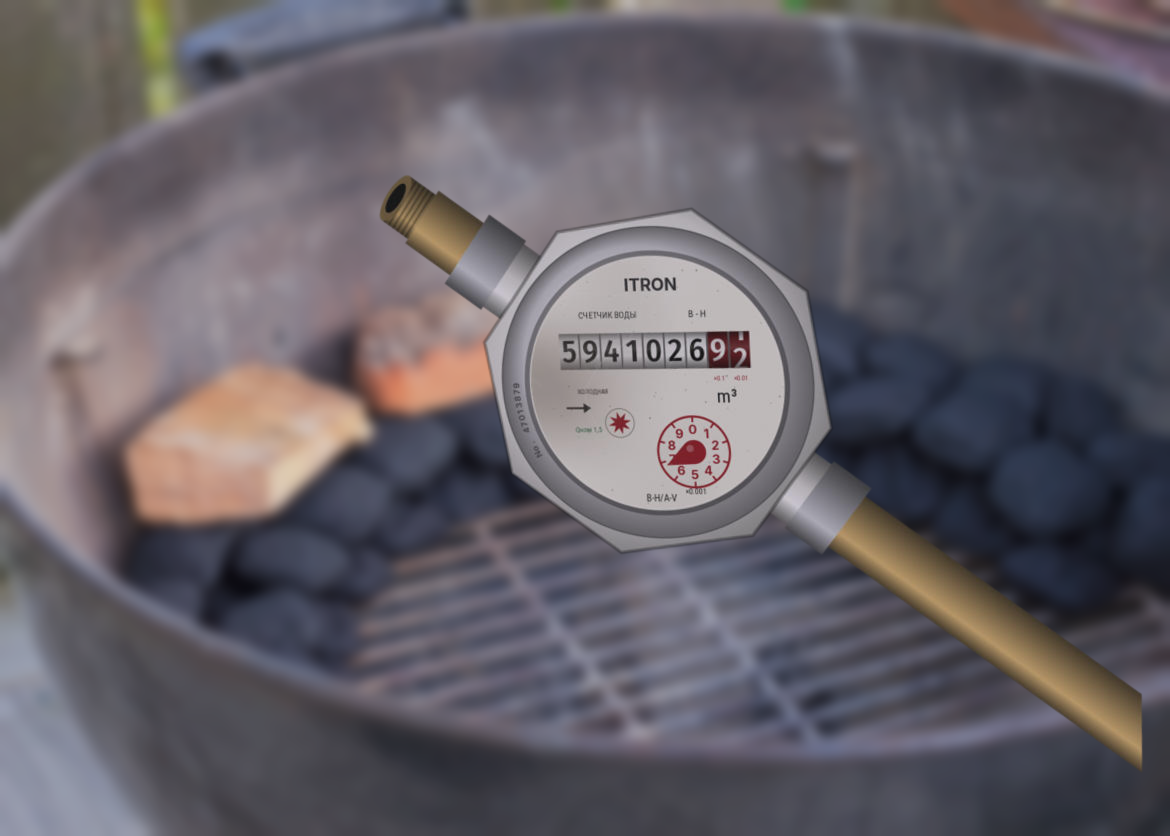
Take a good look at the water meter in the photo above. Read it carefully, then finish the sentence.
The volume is 5941026.916 m³
